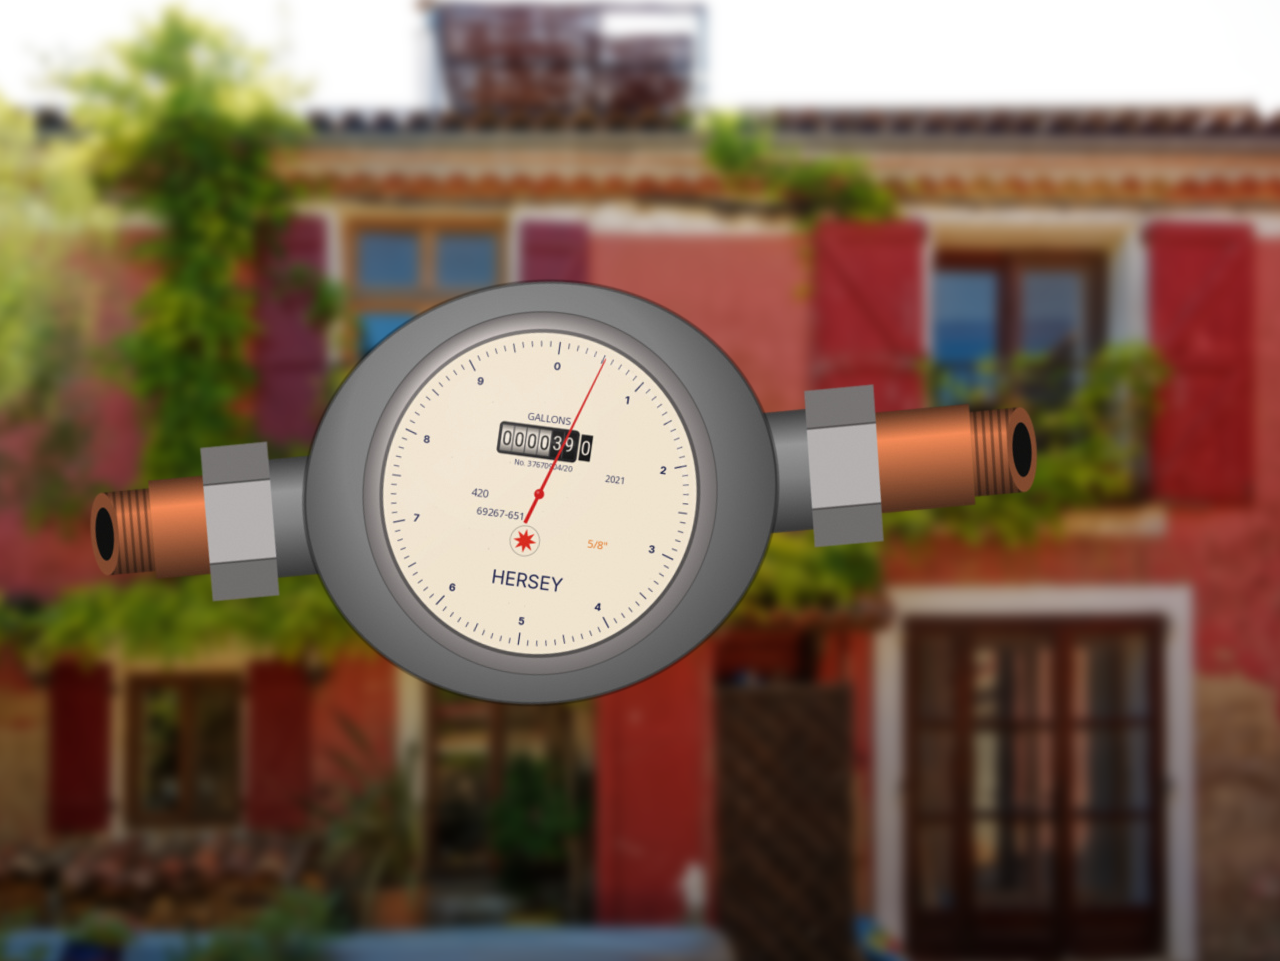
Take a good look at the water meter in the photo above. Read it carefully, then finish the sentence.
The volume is 390.5 gal
